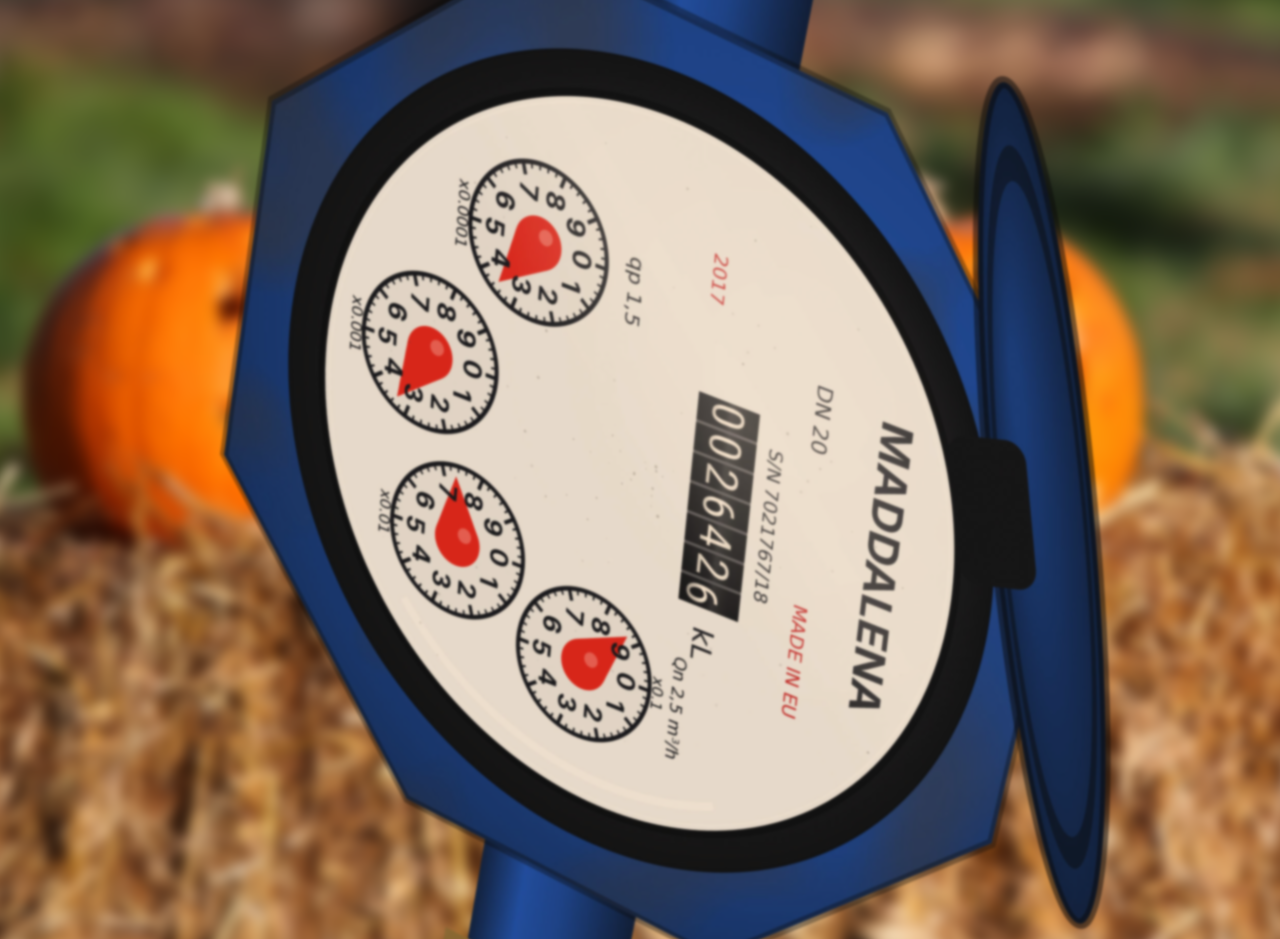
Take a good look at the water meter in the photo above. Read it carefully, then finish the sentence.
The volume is 26425.8733 kL
